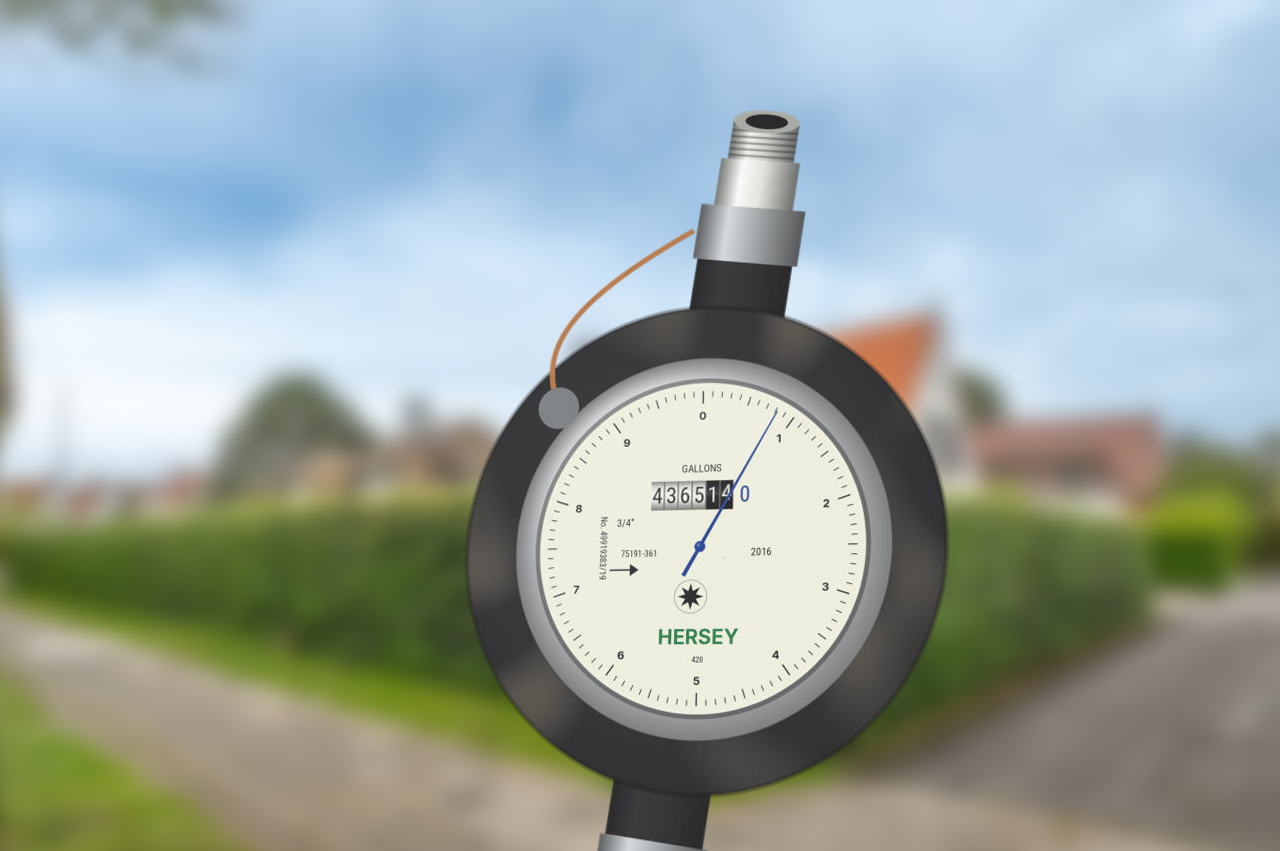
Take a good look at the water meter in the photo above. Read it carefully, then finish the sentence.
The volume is 4365140.8 gal
